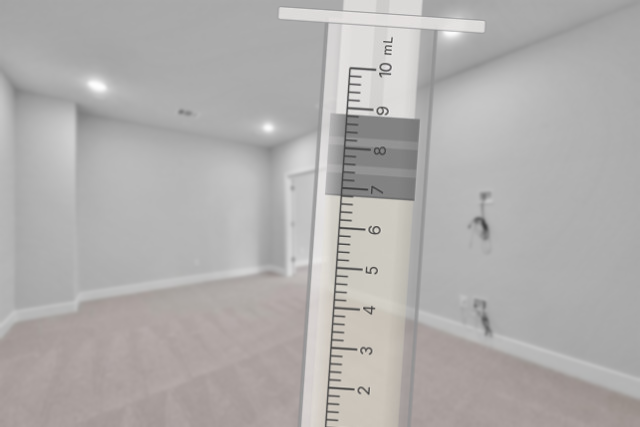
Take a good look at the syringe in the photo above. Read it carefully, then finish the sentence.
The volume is 6.8 mL
